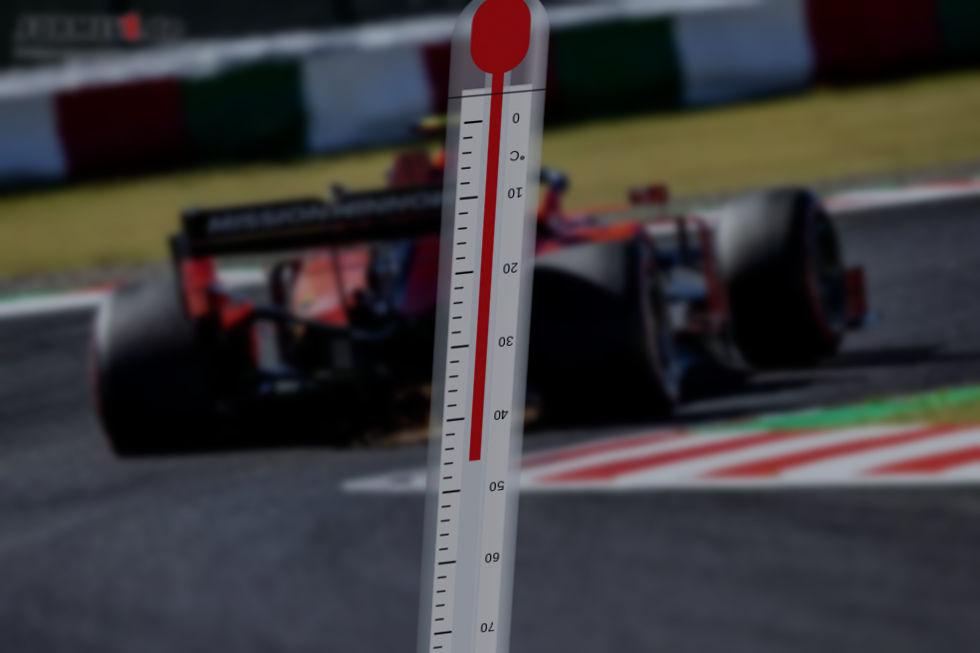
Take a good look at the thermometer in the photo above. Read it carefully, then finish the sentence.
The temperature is 46 °C
